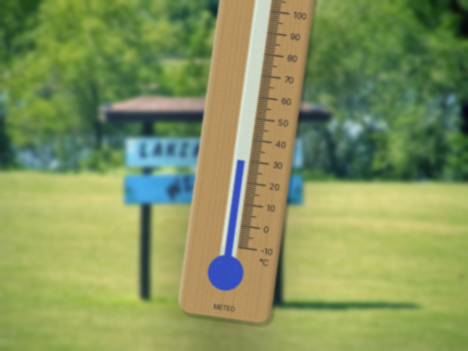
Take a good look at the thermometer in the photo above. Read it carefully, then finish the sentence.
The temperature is 30 °C
